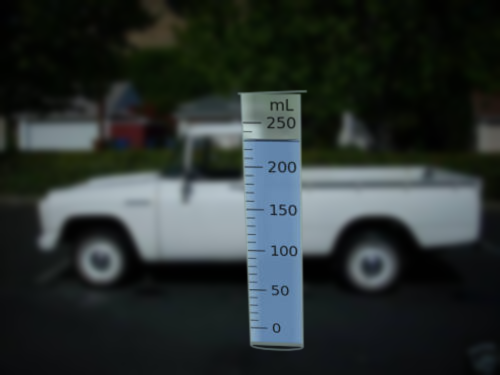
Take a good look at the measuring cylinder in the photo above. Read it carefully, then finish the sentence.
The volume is 230 mL
